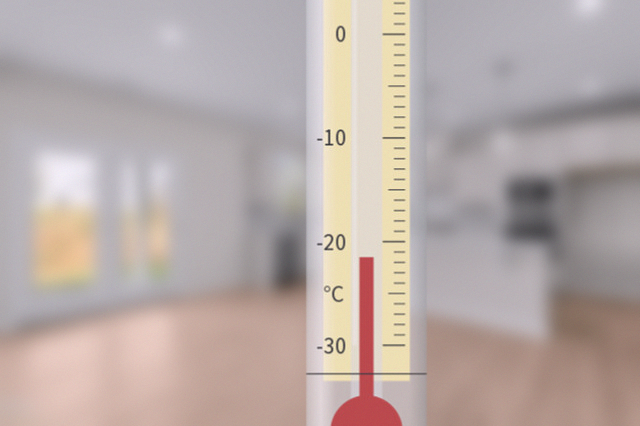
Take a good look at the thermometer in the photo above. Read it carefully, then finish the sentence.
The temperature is -21.5 °C
